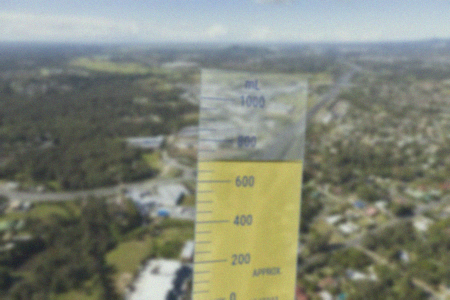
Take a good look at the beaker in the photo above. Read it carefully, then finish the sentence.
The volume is 700 mL
